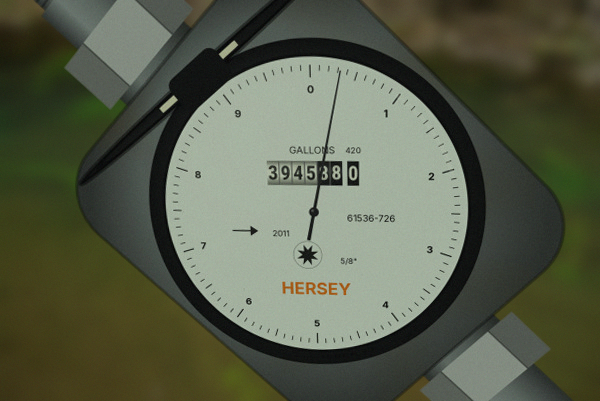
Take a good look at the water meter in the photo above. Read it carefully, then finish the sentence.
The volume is 3945880.3 gal
